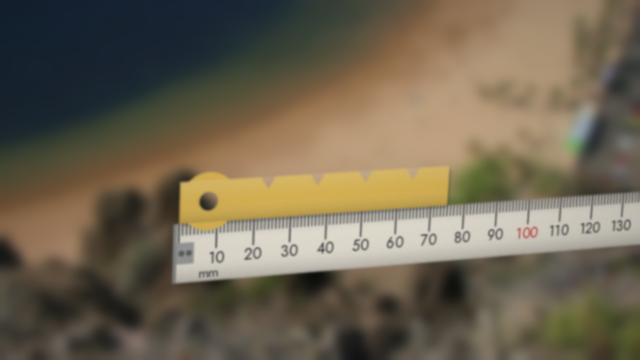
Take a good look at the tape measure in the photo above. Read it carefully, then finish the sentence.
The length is 75 mm
